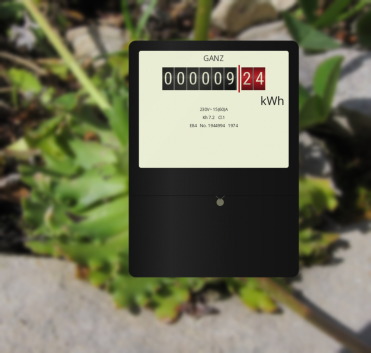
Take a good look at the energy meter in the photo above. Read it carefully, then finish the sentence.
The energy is 9.24 kWh
